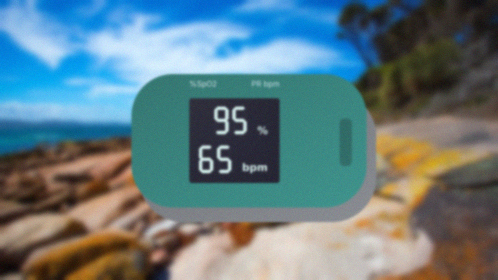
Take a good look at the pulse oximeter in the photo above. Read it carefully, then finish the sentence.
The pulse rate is 65 bpm
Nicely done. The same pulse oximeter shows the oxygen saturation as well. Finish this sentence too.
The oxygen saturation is 95 %
